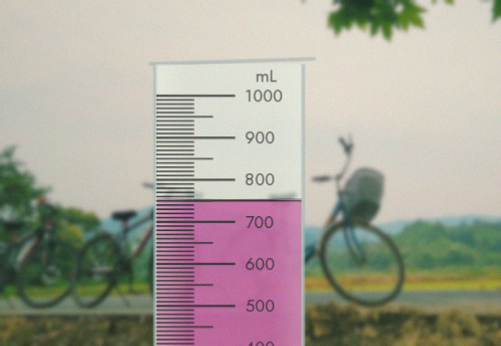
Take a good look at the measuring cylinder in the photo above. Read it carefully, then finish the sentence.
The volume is 750 mL
